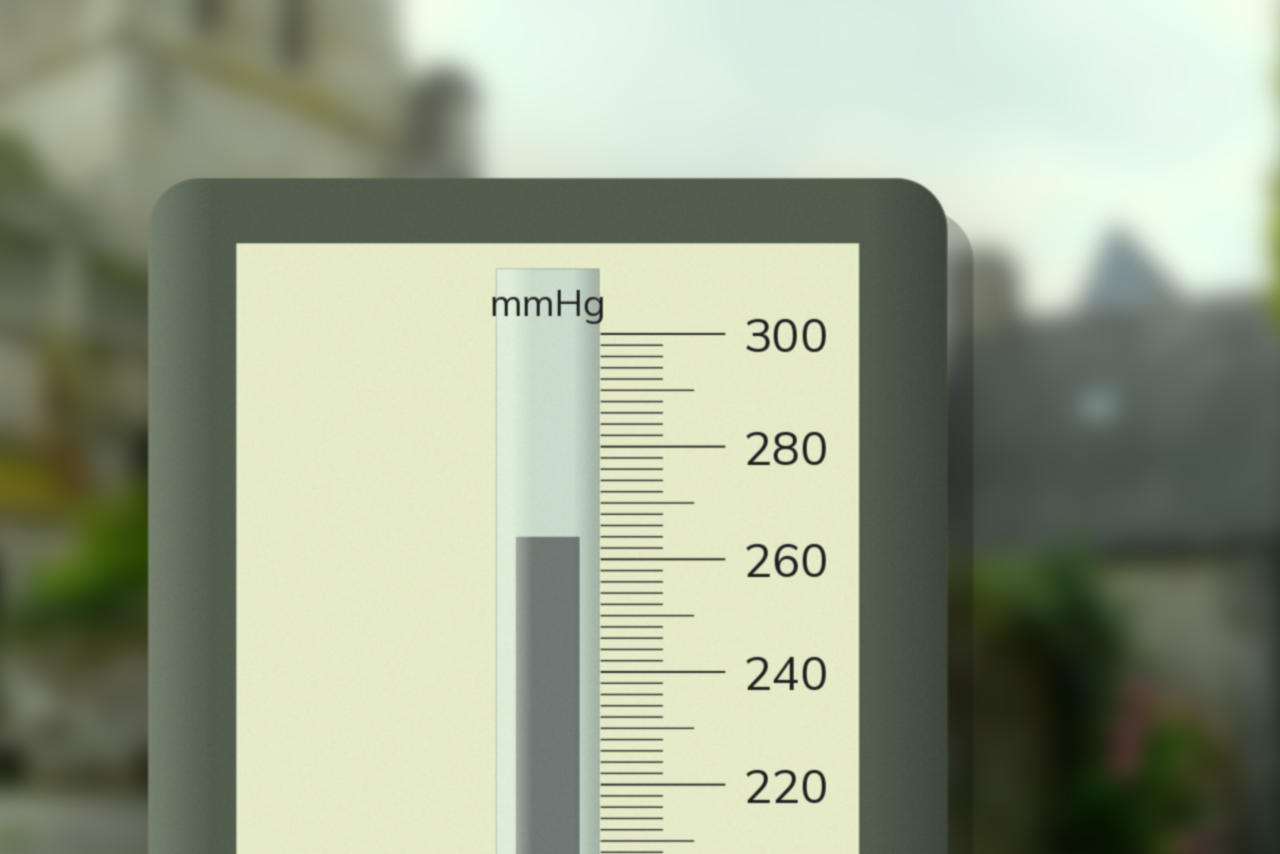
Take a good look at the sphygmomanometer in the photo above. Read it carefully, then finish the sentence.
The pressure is 264 mmHg
